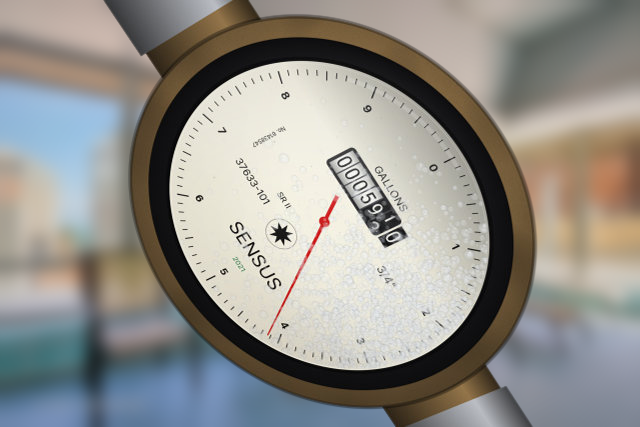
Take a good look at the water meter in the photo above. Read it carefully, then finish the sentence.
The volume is 5914.1 gal
